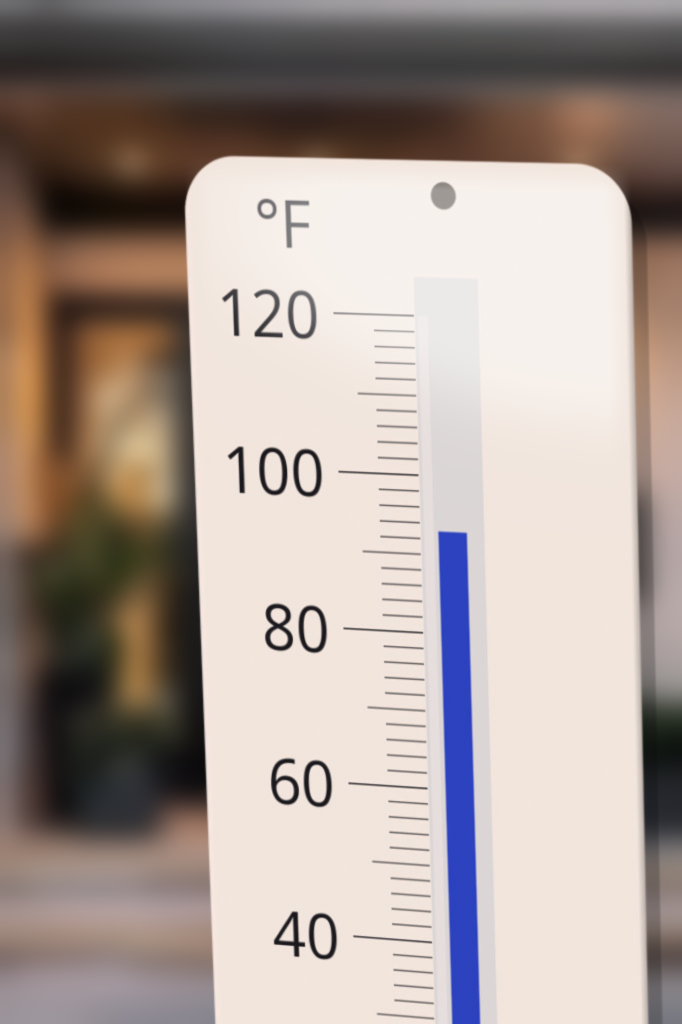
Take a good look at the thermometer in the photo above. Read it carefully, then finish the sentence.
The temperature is 93 °F
